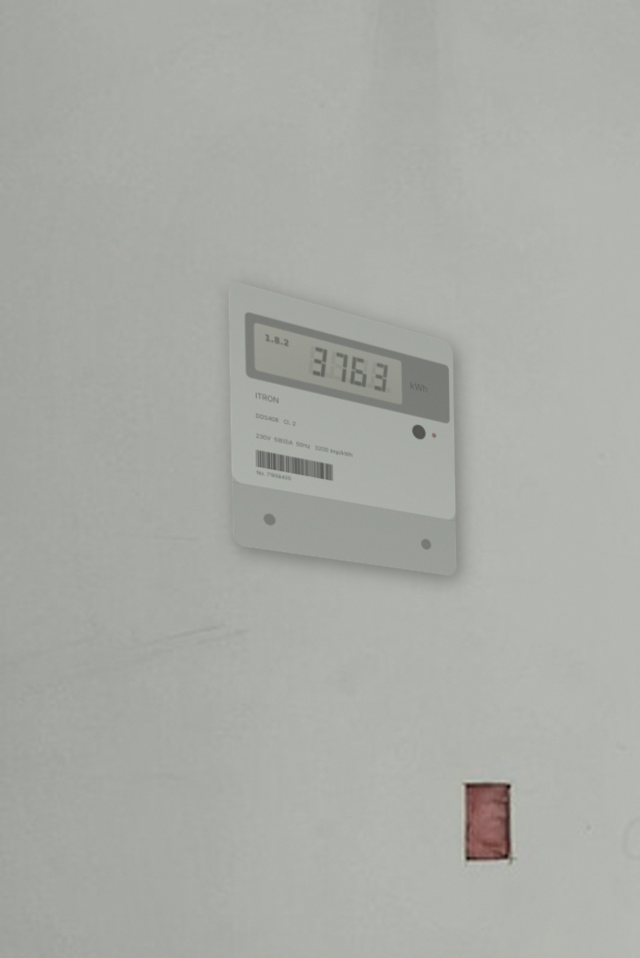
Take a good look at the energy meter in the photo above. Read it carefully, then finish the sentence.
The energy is 3763 kWh
